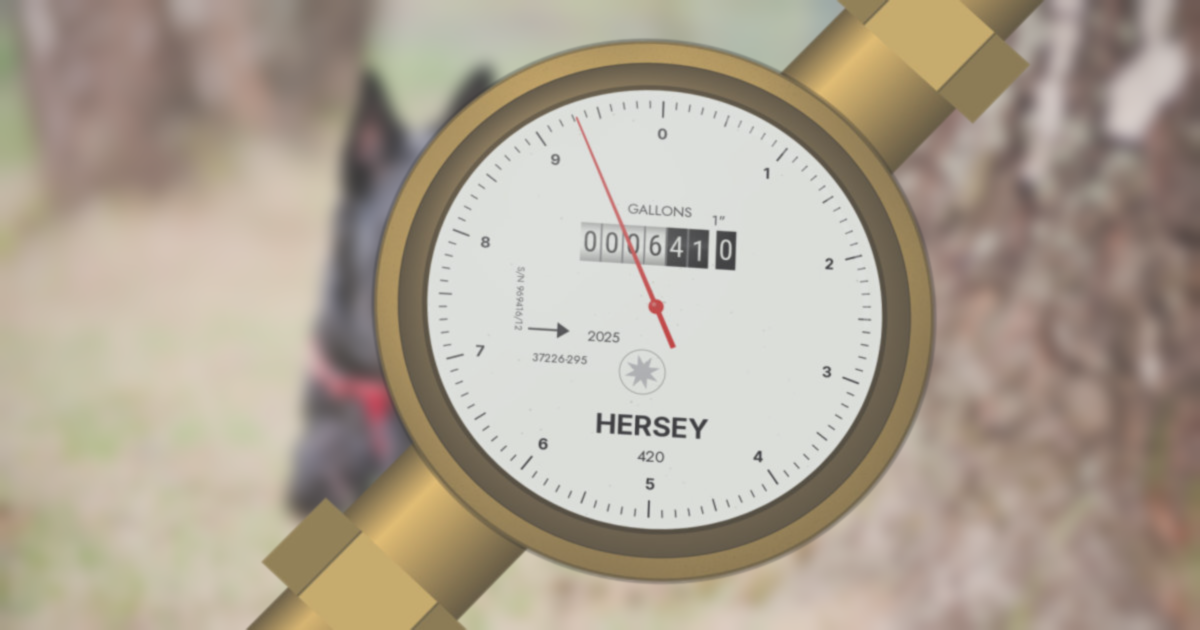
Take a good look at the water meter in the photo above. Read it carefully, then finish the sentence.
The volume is 6409.3 gal
